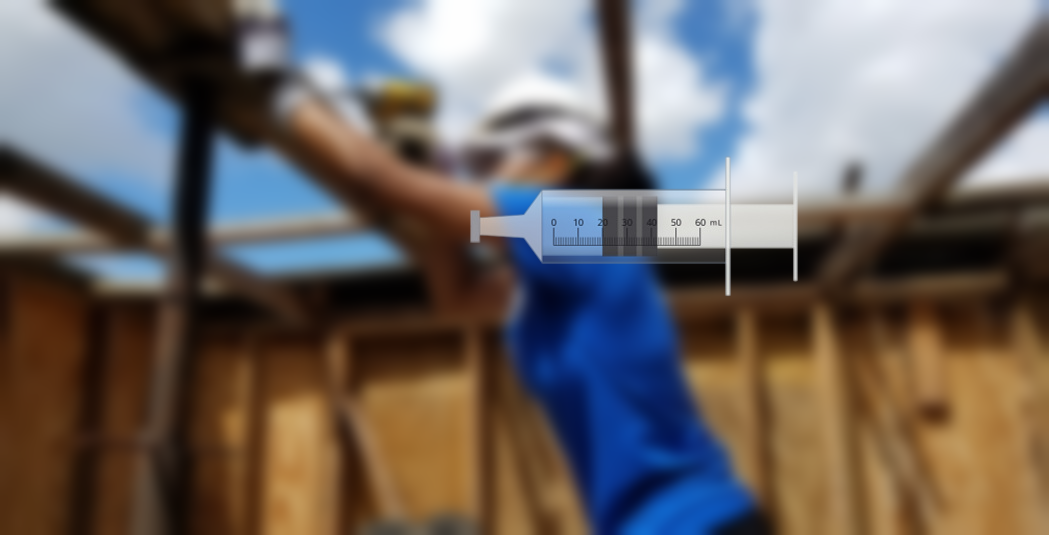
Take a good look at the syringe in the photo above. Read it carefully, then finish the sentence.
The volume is 20 mL
